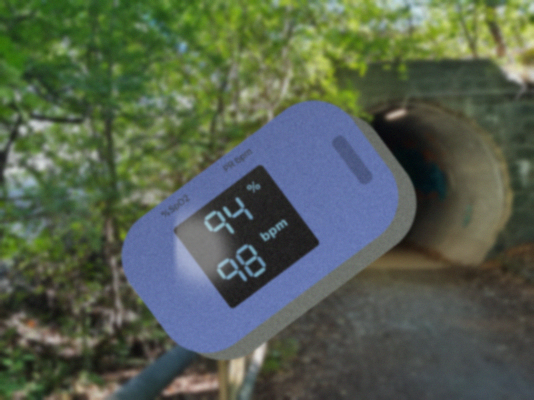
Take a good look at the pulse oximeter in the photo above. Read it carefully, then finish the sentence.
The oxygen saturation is 94 %
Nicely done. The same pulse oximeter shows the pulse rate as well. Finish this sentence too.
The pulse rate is 98 bpm
